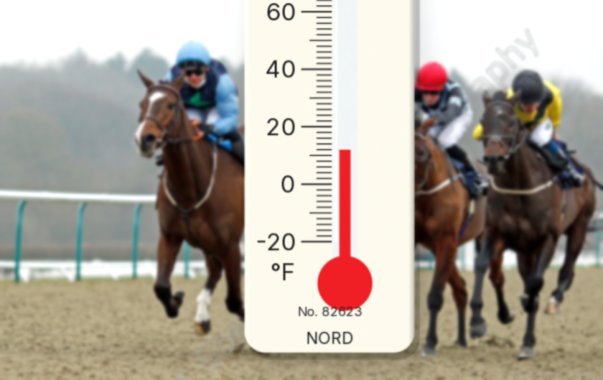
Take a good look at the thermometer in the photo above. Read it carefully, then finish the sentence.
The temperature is 12 °F
